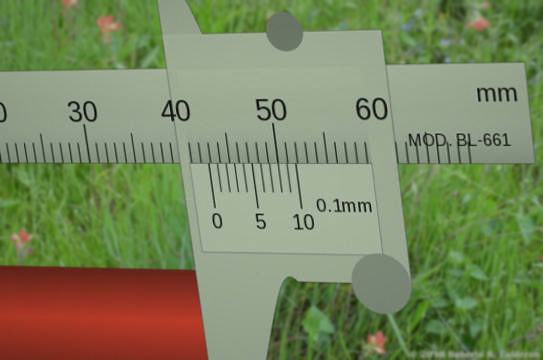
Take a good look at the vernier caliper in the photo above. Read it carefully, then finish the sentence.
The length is 42.8 mm
